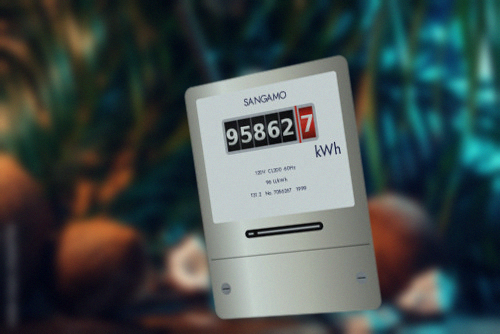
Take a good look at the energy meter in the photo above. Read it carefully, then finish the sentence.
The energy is 95862.7 kWh
